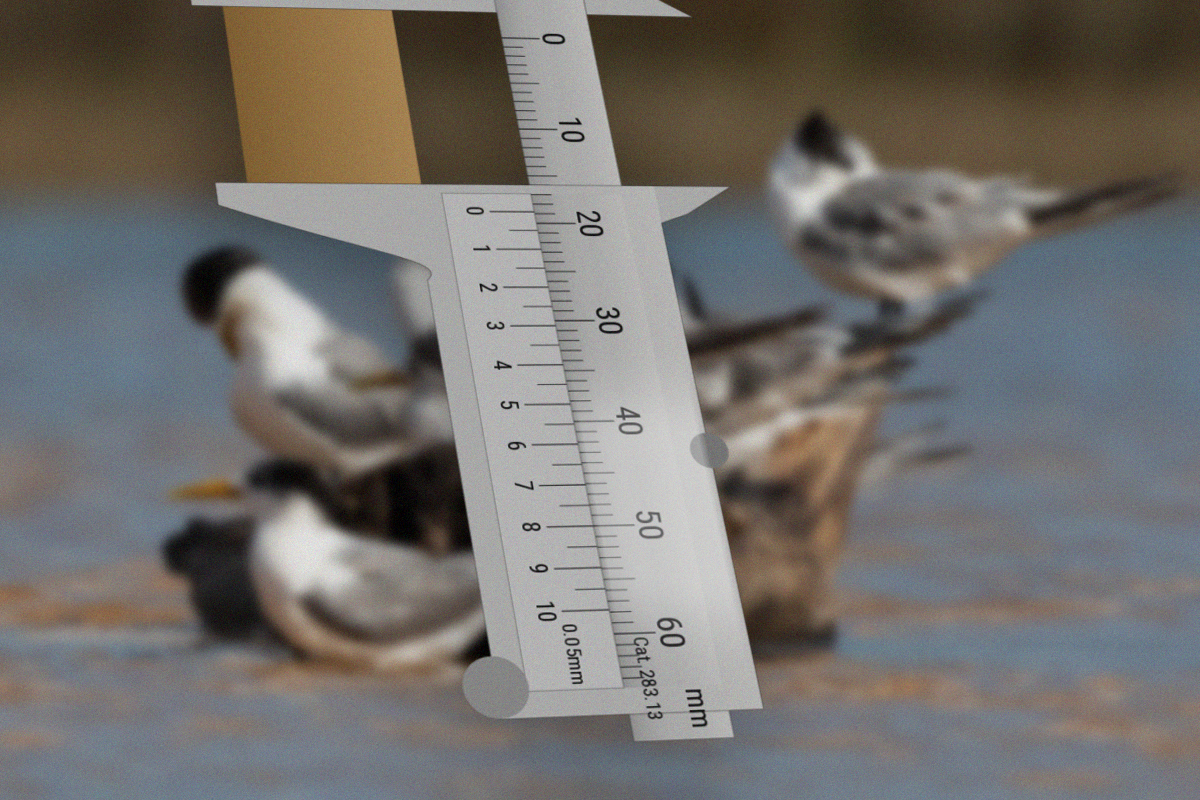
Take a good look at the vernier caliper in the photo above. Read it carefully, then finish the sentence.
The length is 18.8 mm
